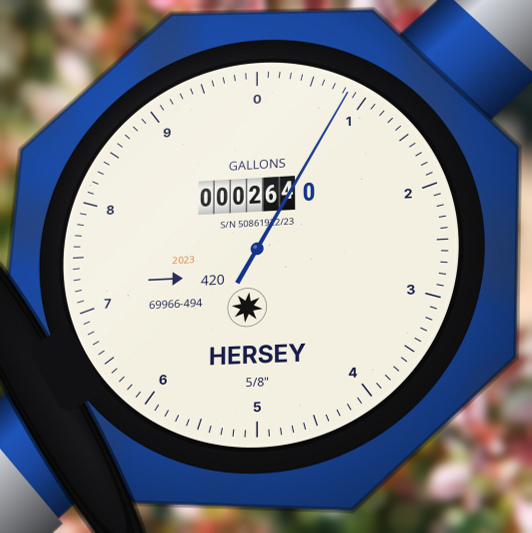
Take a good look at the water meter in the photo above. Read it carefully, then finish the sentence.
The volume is 2640.8 gal
